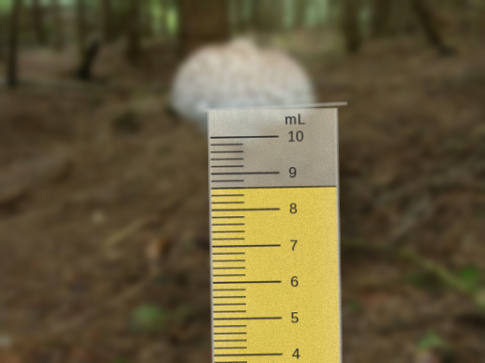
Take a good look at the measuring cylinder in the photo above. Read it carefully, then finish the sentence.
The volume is 8.6 mL
